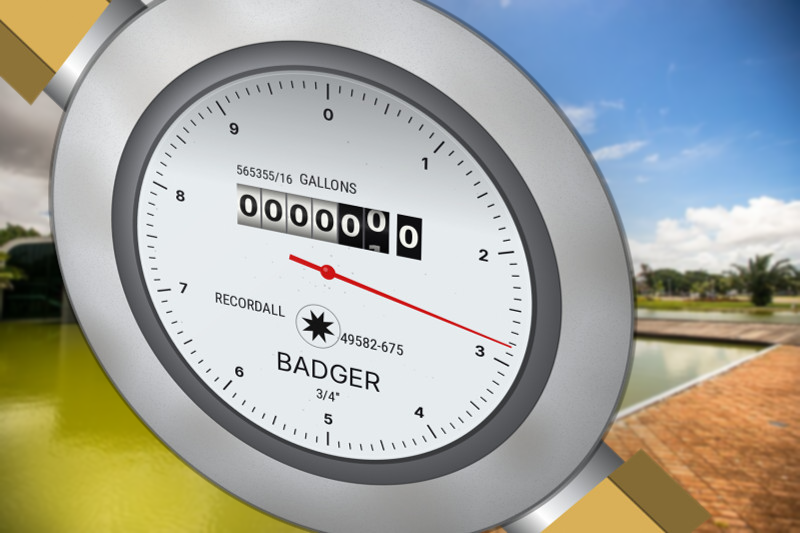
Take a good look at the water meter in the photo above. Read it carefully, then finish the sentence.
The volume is 2.8 gal
